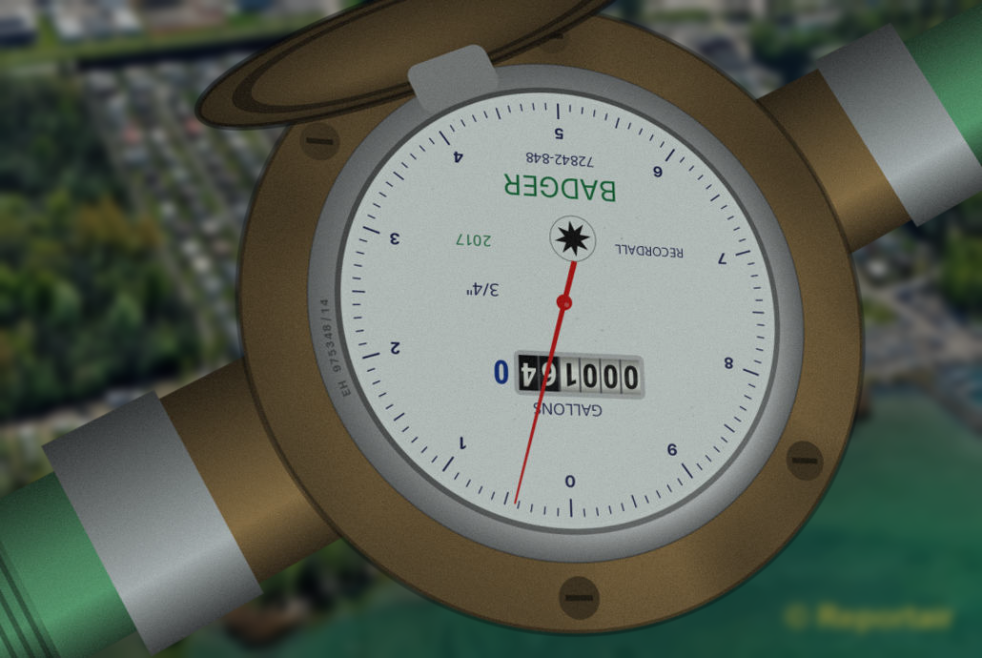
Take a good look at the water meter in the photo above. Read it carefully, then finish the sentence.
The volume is 1640.4 gal
